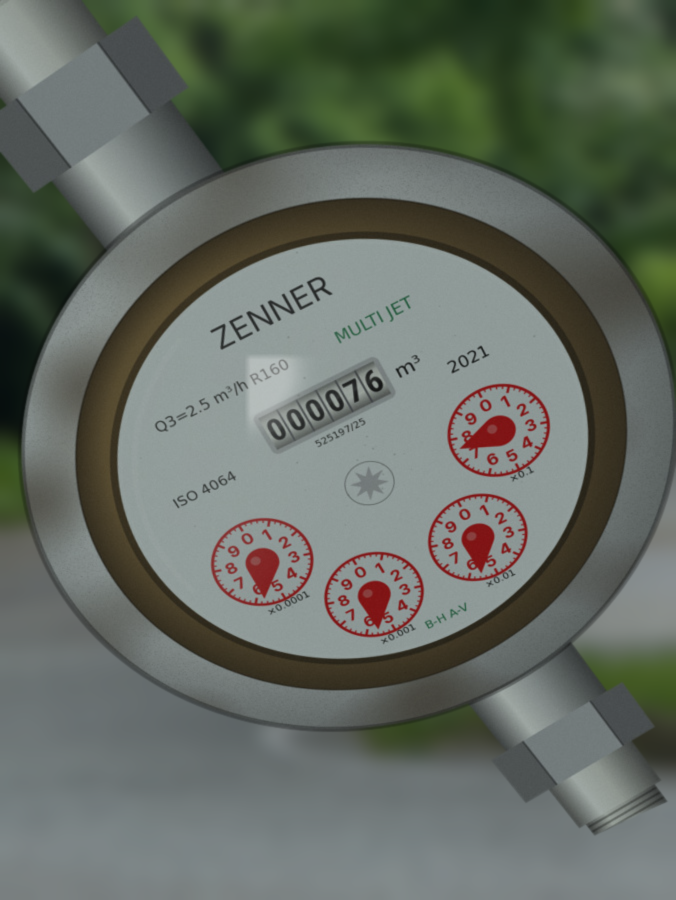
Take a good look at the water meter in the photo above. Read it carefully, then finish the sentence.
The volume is 76.7555 m³
